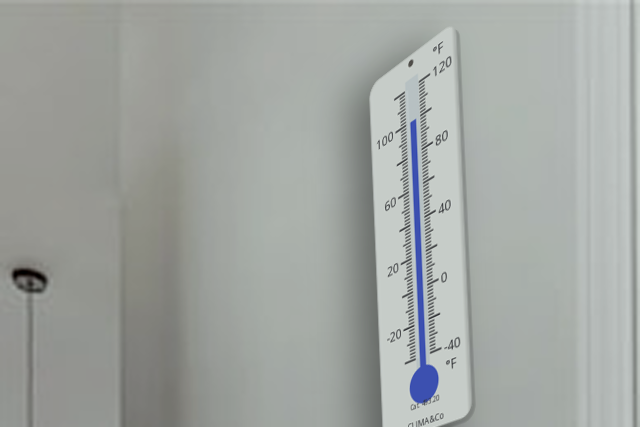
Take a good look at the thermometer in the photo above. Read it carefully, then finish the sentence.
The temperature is 100 °F
